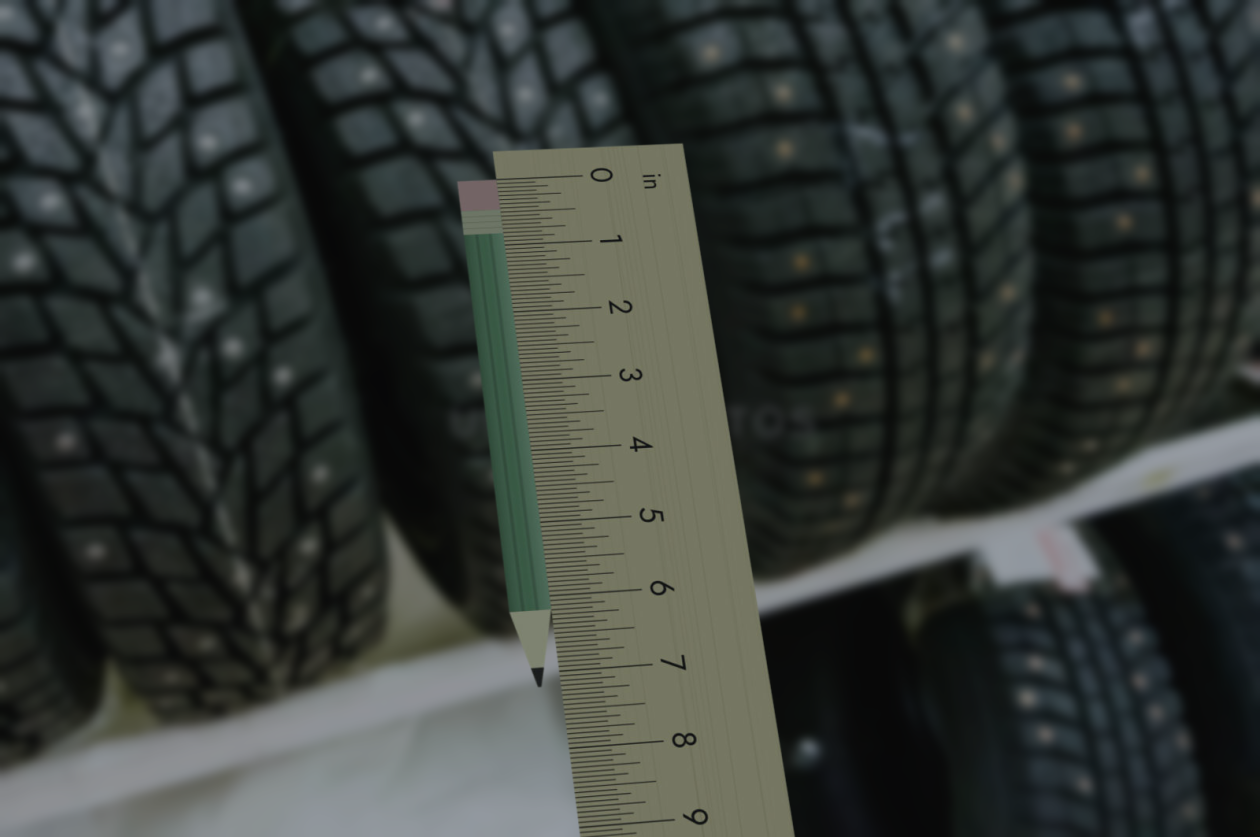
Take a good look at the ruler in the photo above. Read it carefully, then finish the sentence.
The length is 7.1875 in
